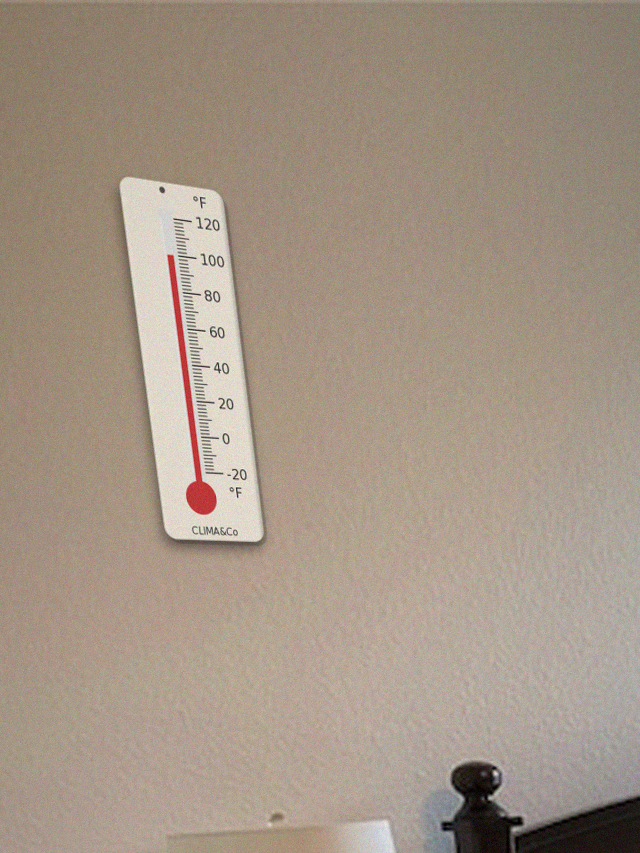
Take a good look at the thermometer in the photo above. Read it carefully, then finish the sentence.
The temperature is 100 °F
